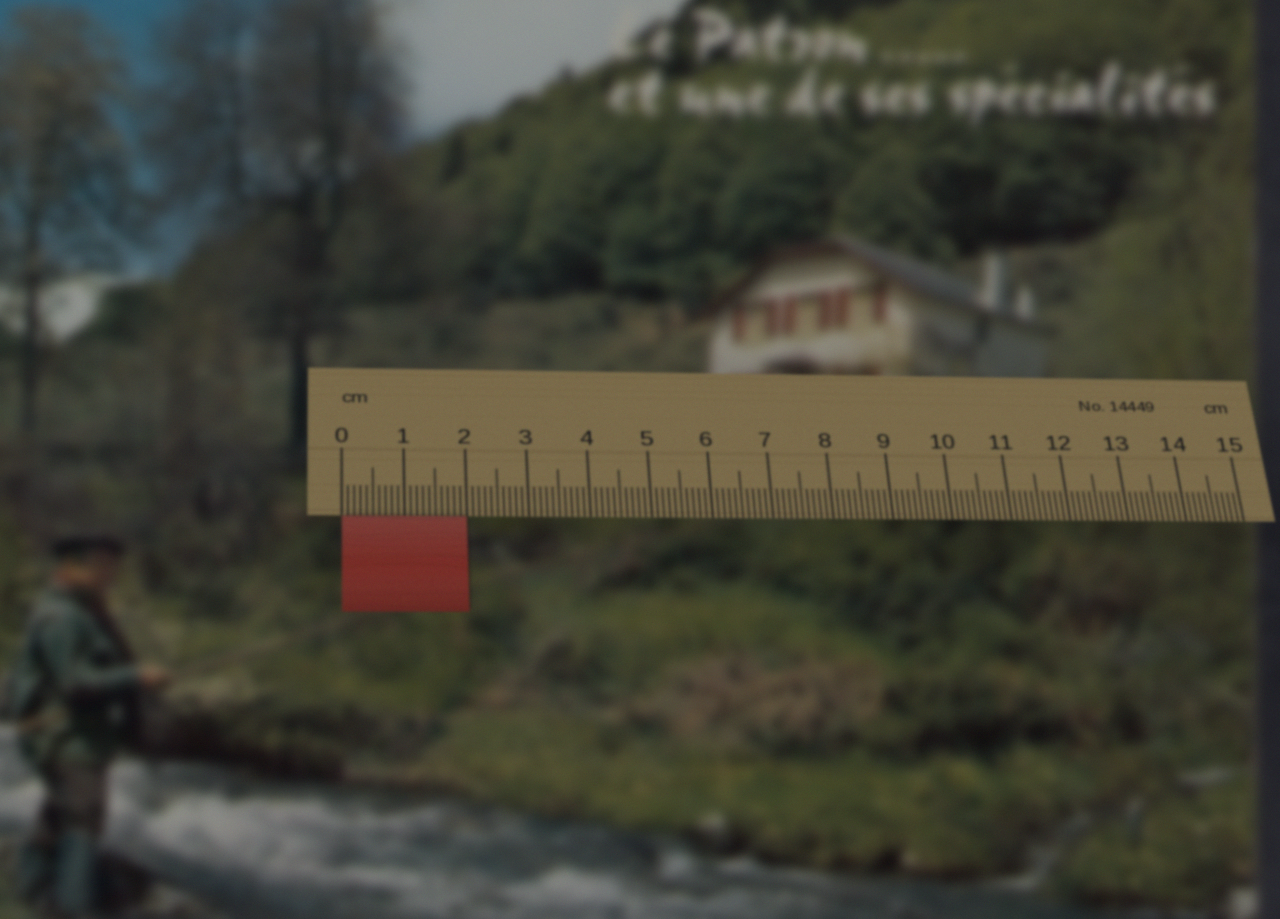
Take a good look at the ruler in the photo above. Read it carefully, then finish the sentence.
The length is 2 cm
